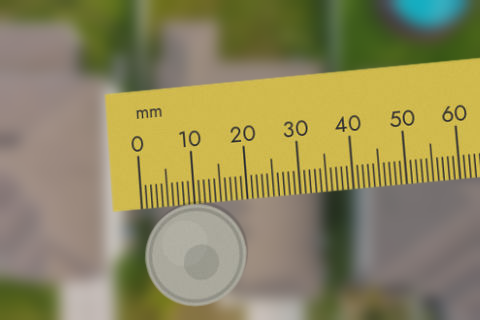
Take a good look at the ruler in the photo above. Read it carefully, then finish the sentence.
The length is 19 mm
